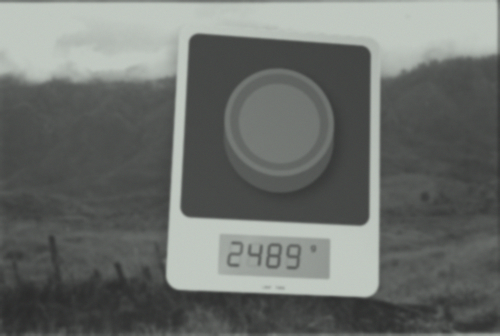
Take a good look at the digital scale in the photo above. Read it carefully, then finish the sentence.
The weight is 2489 g
